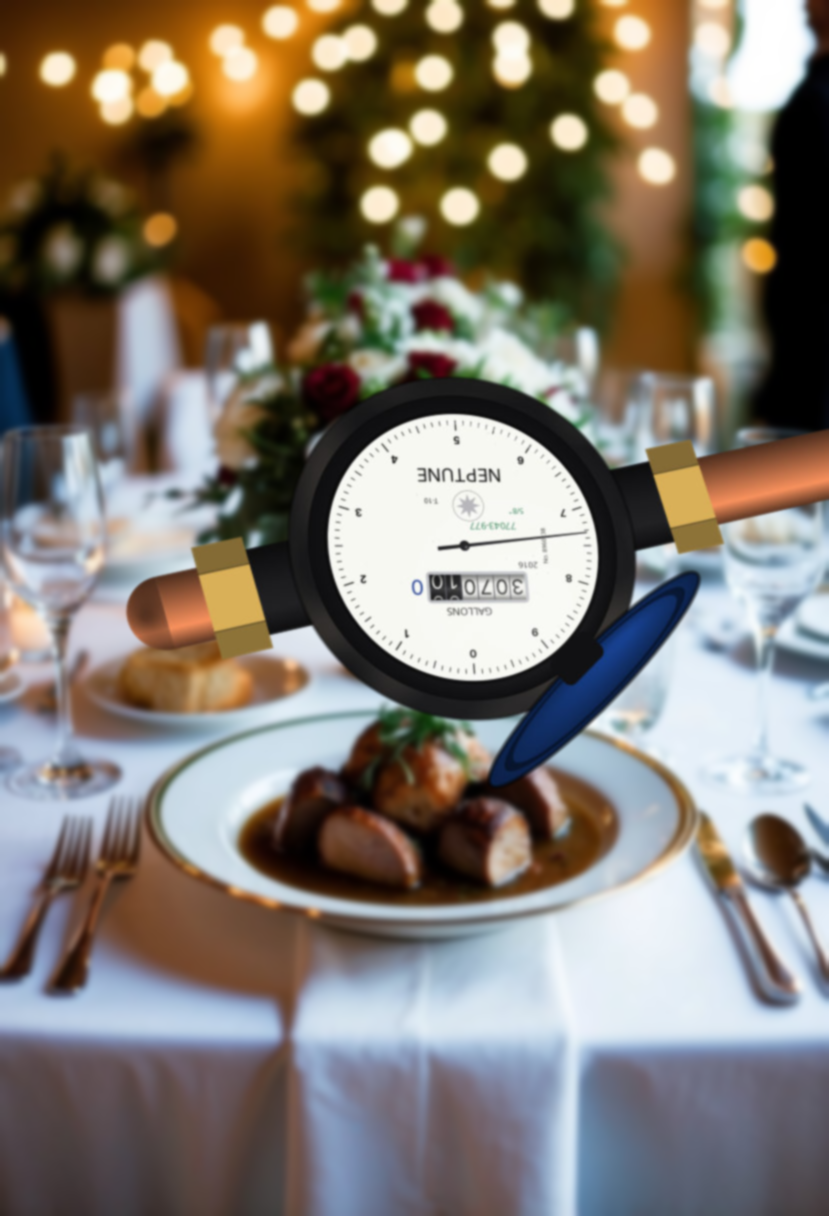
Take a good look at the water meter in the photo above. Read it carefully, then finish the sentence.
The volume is 3070097.3 gal
